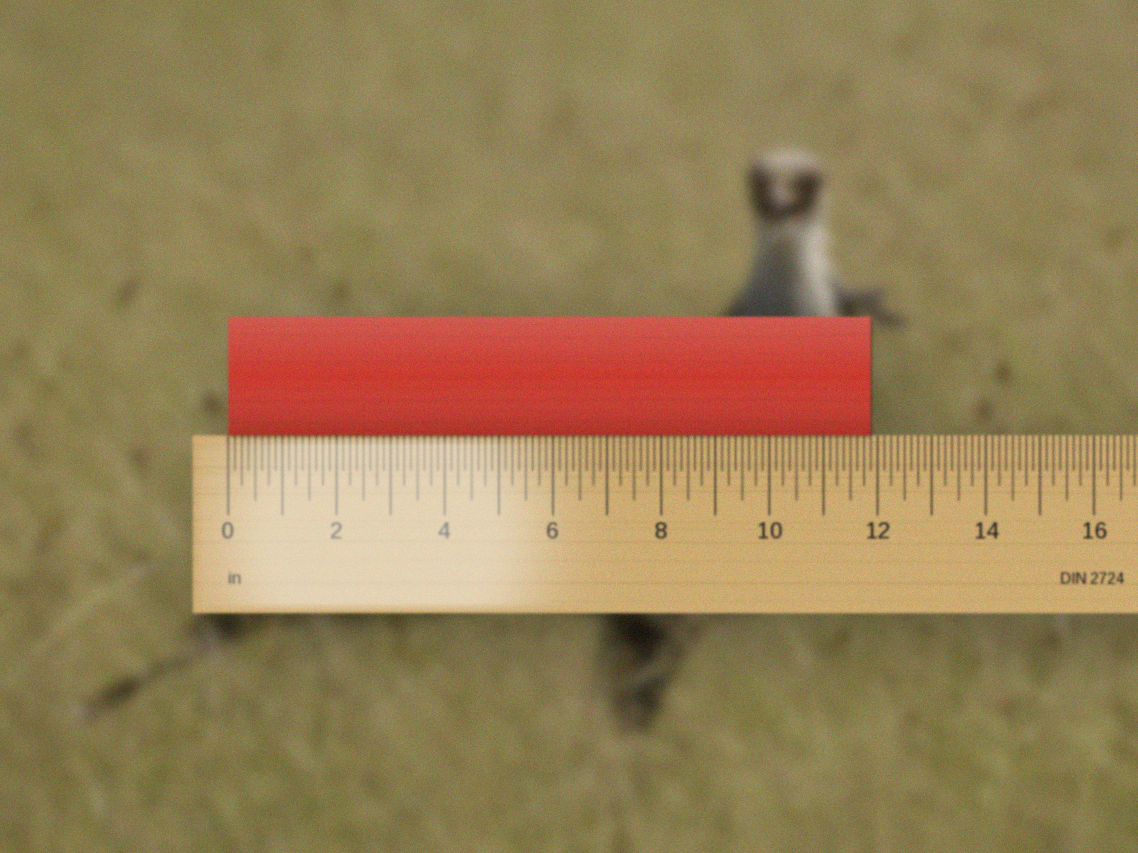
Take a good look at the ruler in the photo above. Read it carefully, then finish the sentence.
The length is 11.875 in
